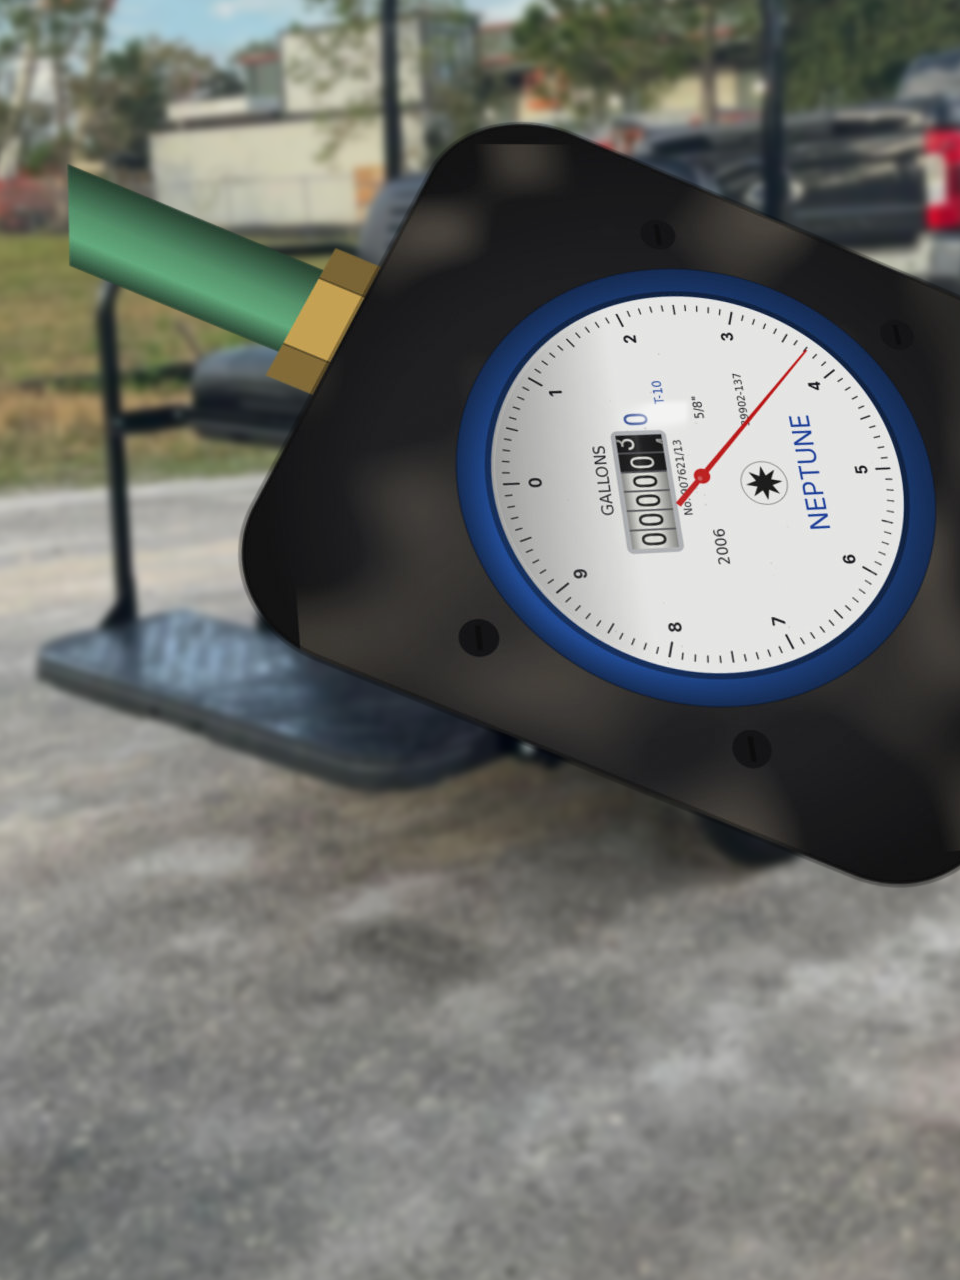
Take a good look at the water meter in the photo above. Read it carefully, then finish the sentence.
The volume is 33.7 gal
